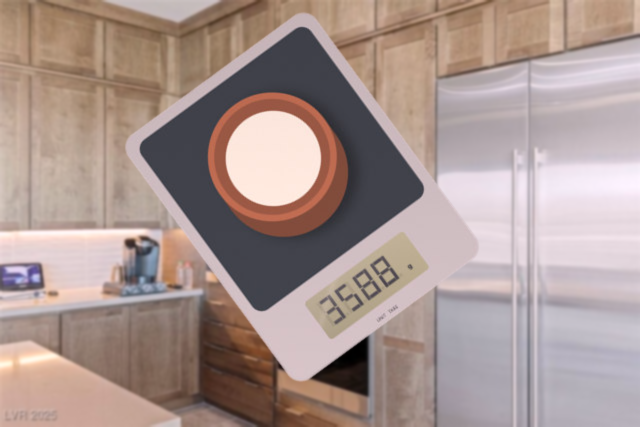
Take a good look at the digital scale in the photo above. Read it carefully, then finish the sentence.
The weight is 3588 g
